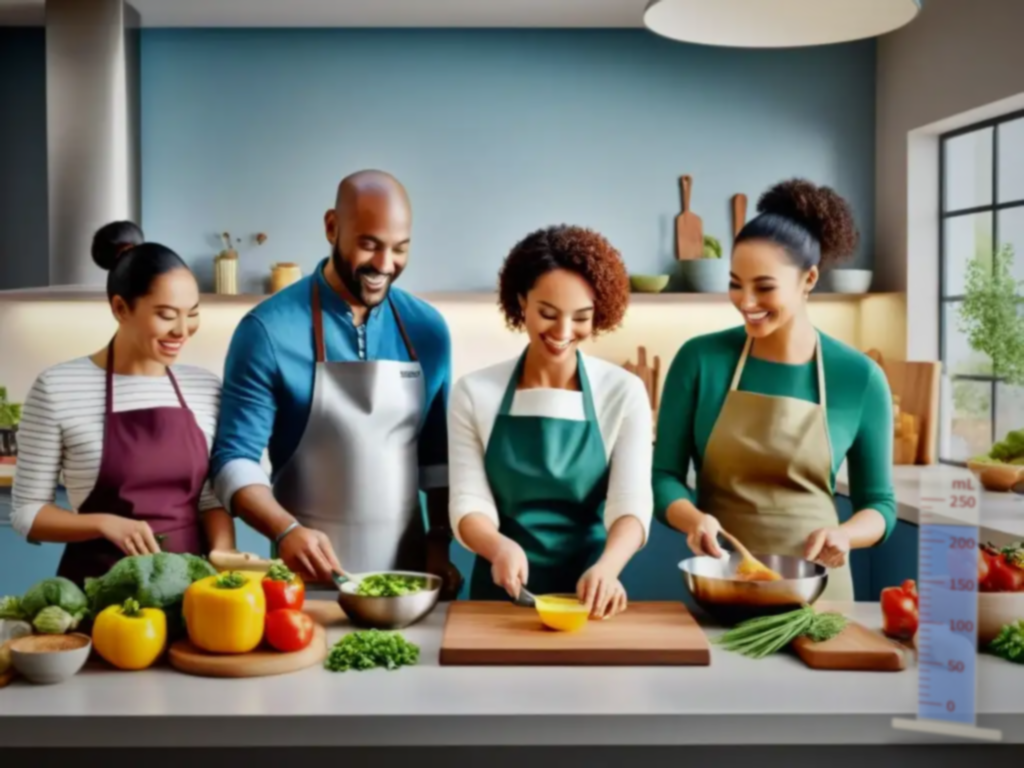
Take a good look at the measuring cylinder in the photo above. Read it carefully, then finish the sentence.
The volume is 220 mL
